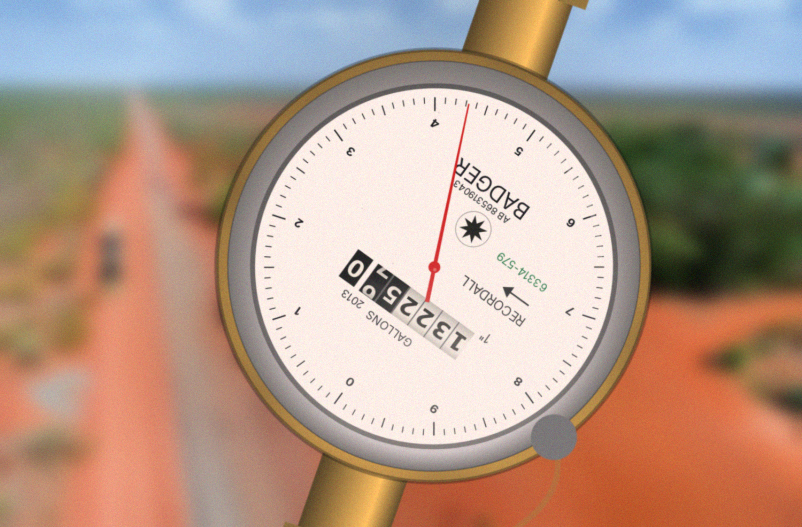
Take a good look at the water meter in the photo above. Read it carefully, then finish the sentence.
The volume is 1322564.3 gal
